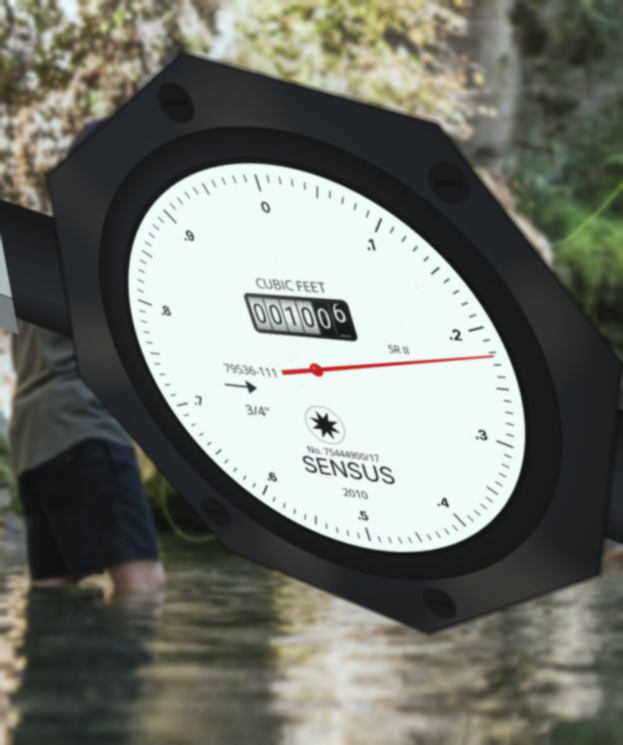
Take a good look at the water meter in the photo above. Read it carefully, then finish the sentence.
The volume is 1006.22 ft³
